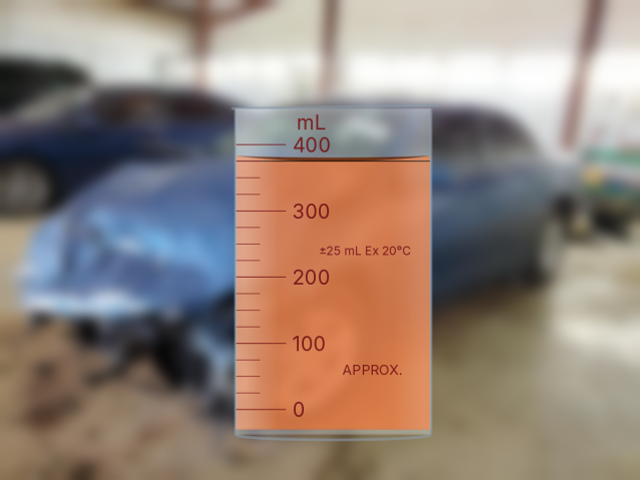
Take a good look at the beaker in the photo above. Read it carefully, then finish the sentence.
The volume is 375 mL
